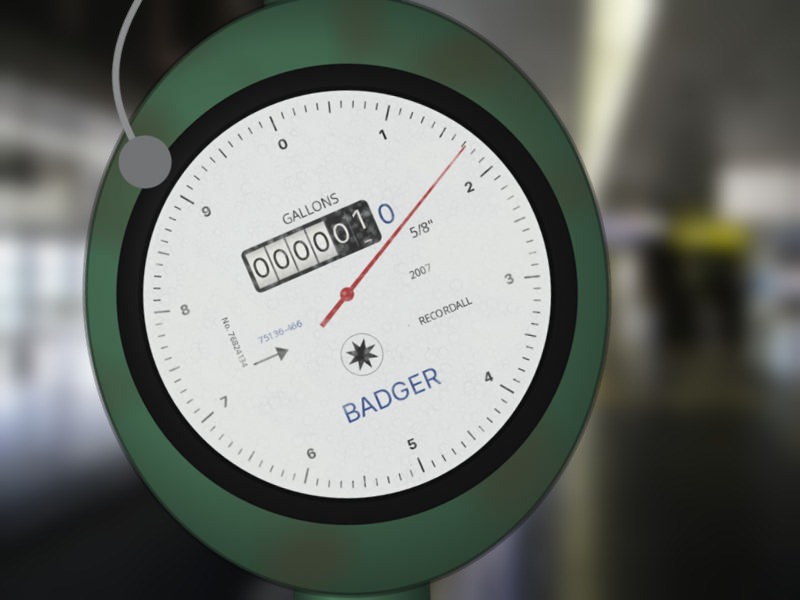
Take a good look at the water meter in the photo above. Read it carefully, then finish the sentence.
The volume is 11.7 gal
